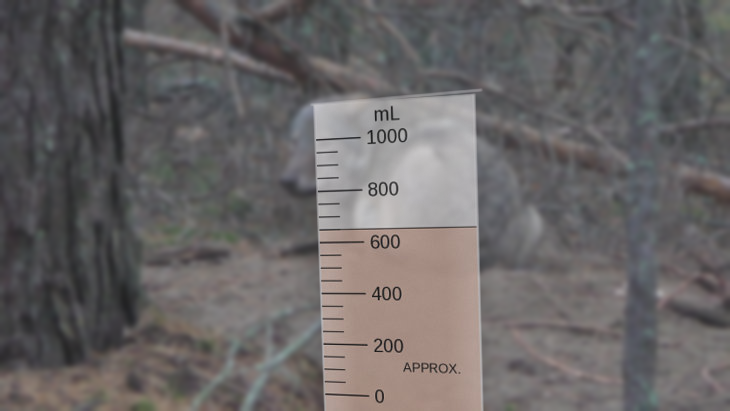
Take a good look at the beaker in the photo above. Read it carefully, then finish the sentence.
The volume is 650 mL
